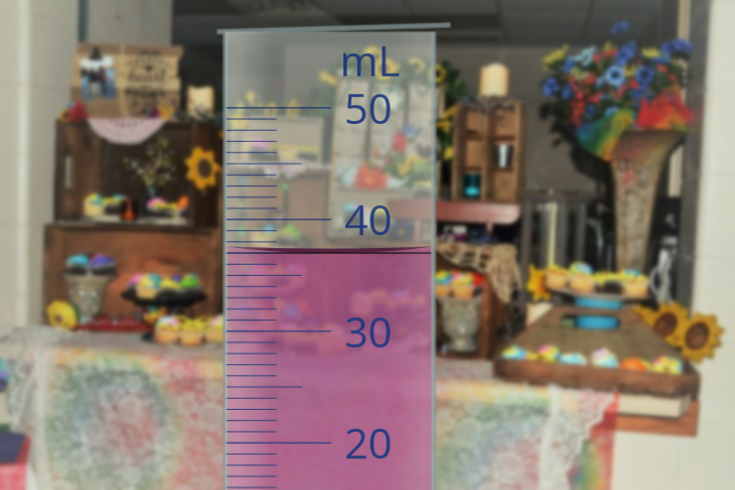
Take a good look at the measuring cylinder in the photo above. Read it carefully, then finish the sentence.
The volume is 37 mL
